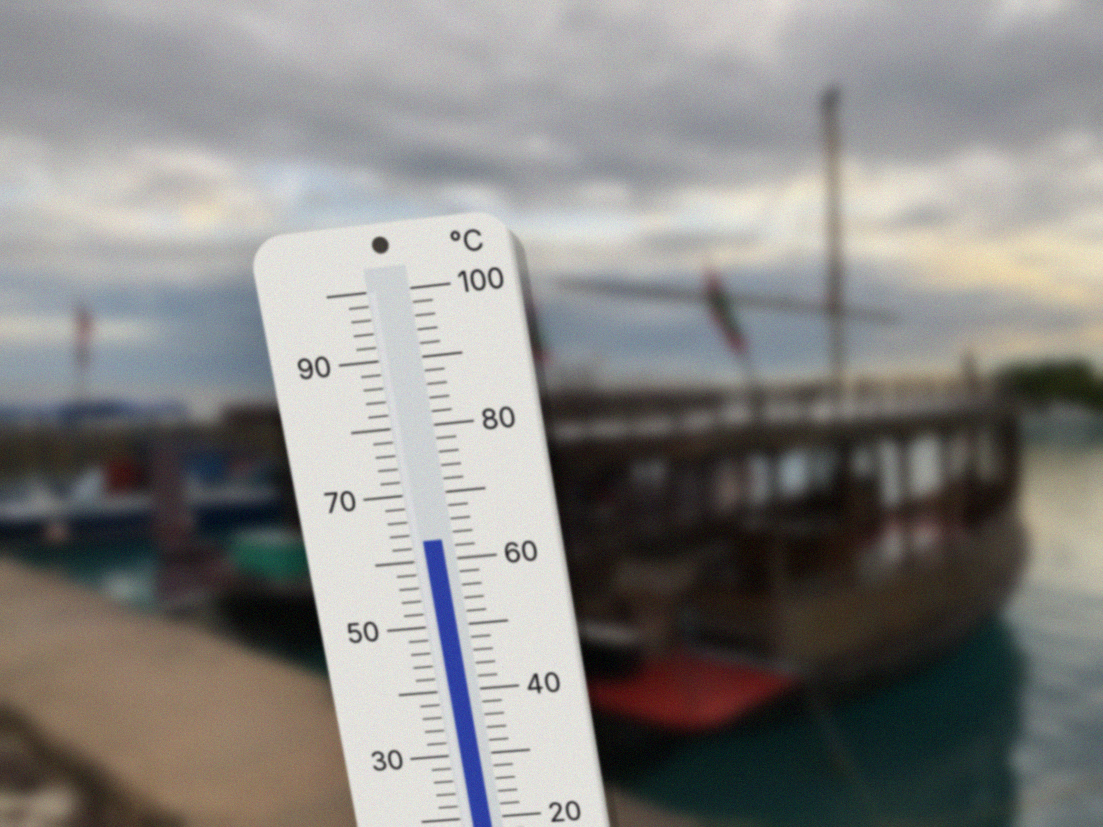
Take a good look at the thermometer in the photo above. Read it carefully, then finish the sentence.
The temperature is 63 °C
